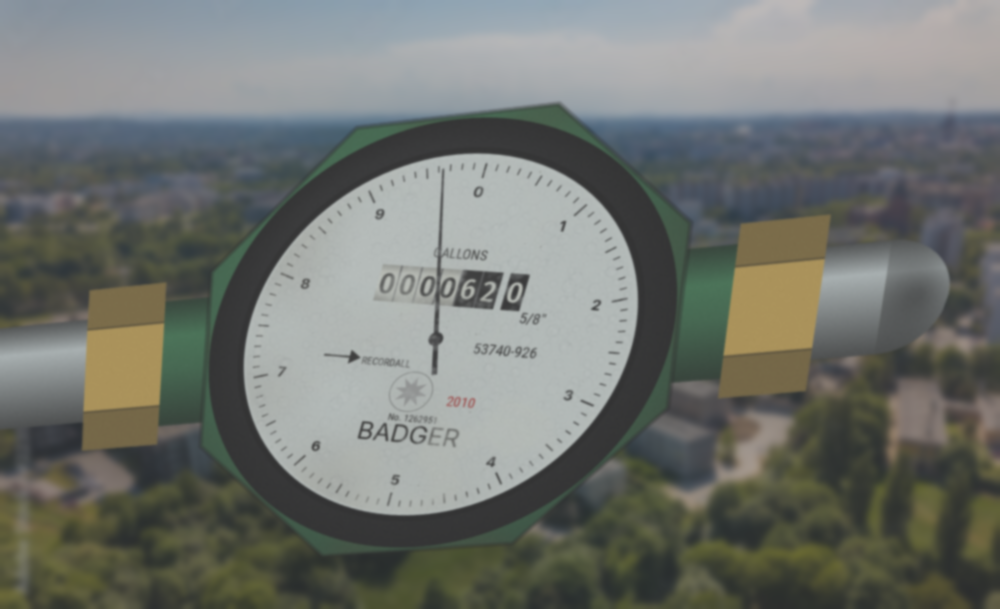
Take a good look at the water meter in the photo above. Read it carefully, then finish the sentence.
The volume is 619.6 gal
